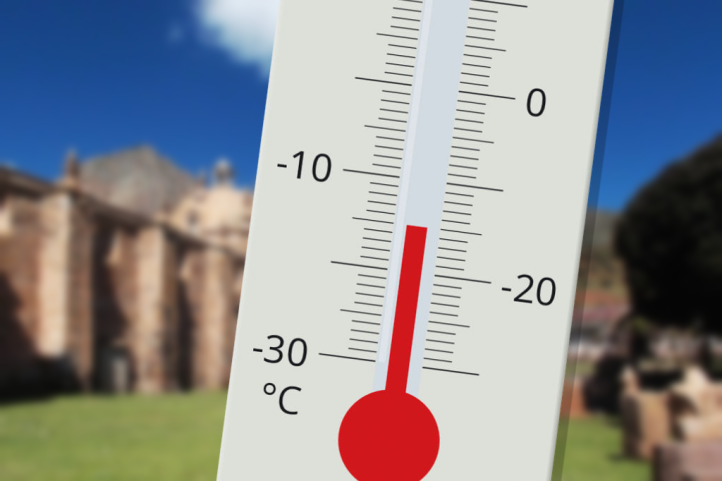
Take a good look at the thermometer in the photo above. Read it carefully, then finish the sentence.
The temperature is -15 °C
